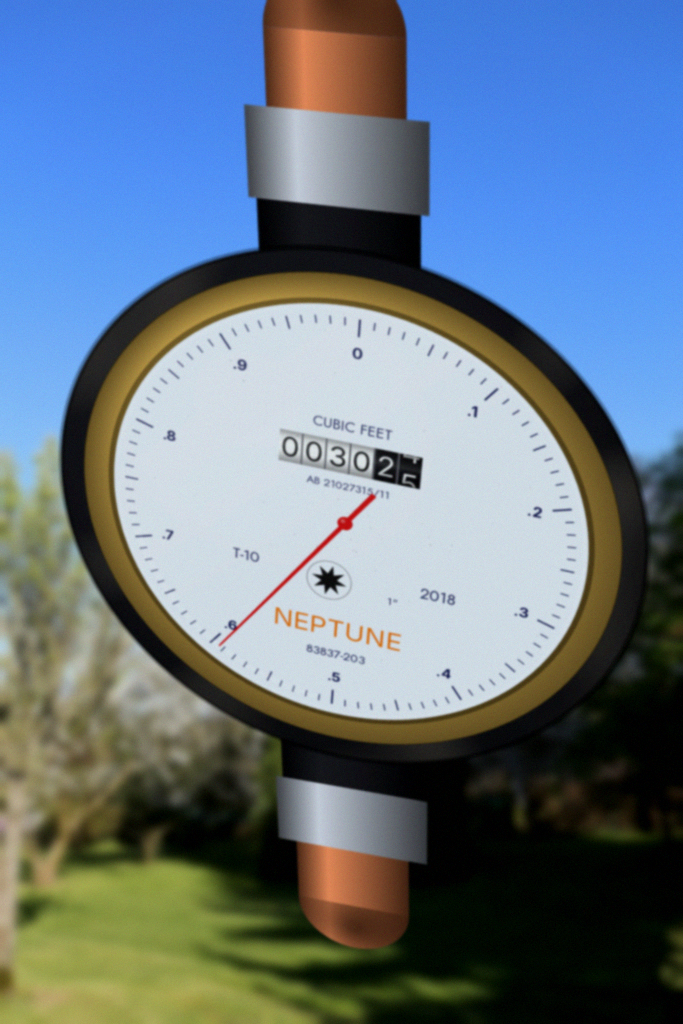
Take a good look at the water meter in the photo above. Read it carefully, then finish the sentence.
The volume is 3024.59 ft³
